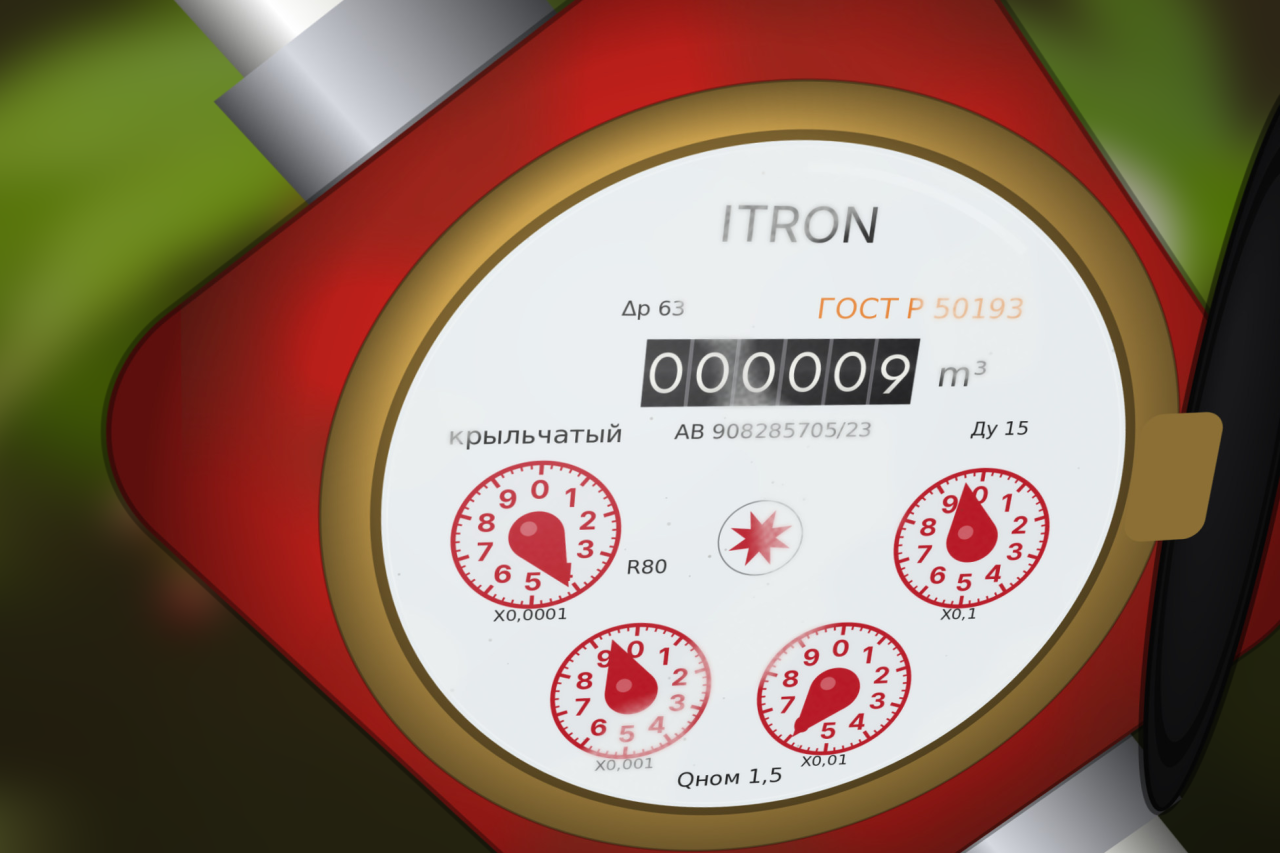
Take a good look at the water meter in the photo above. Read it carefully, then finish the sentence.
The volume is 8.9594 m³
